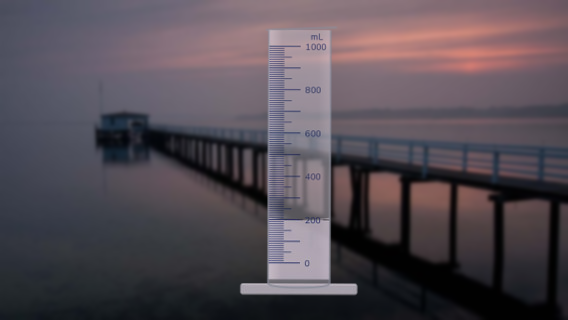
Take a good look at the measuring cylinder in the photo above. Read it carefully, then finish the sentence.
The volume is 200 mL
